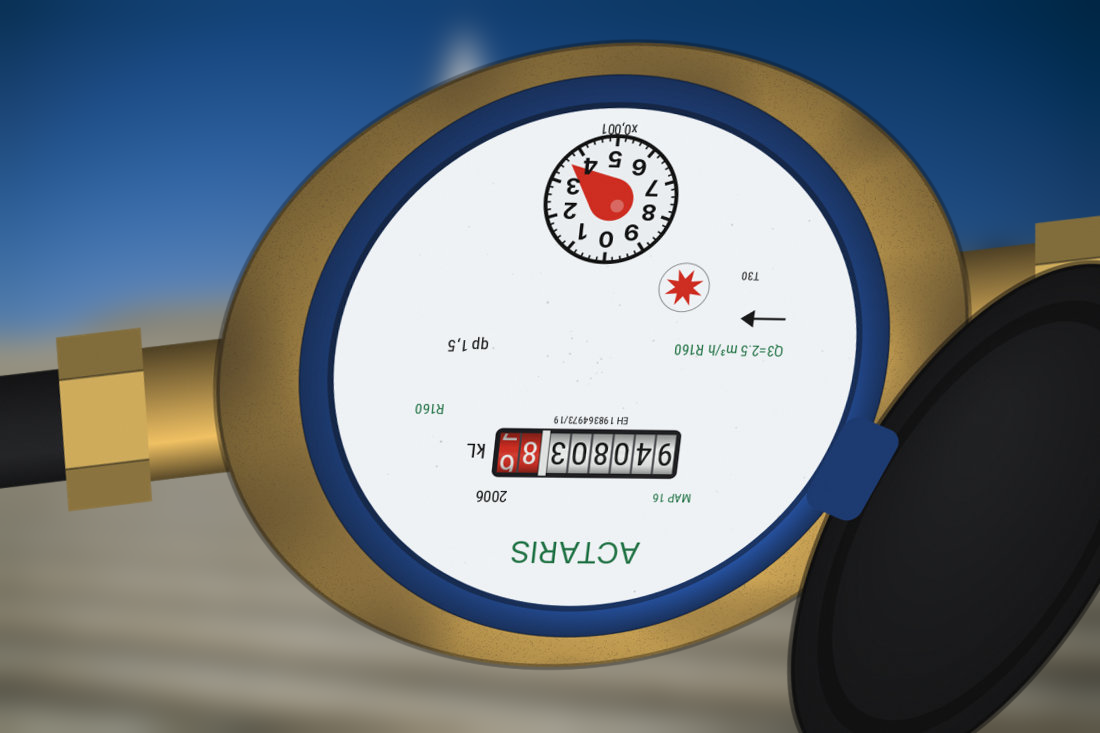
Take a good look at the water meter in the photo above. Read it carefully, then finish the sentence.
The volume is 940803.863 kL
